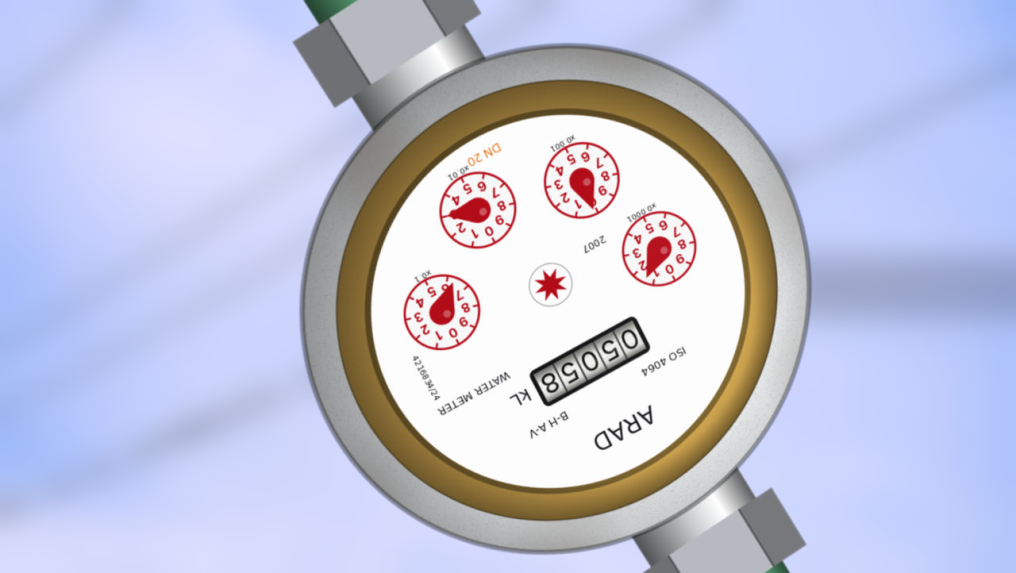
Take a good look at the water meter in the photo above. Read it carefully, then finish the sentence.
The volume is 5058.6301 kL
